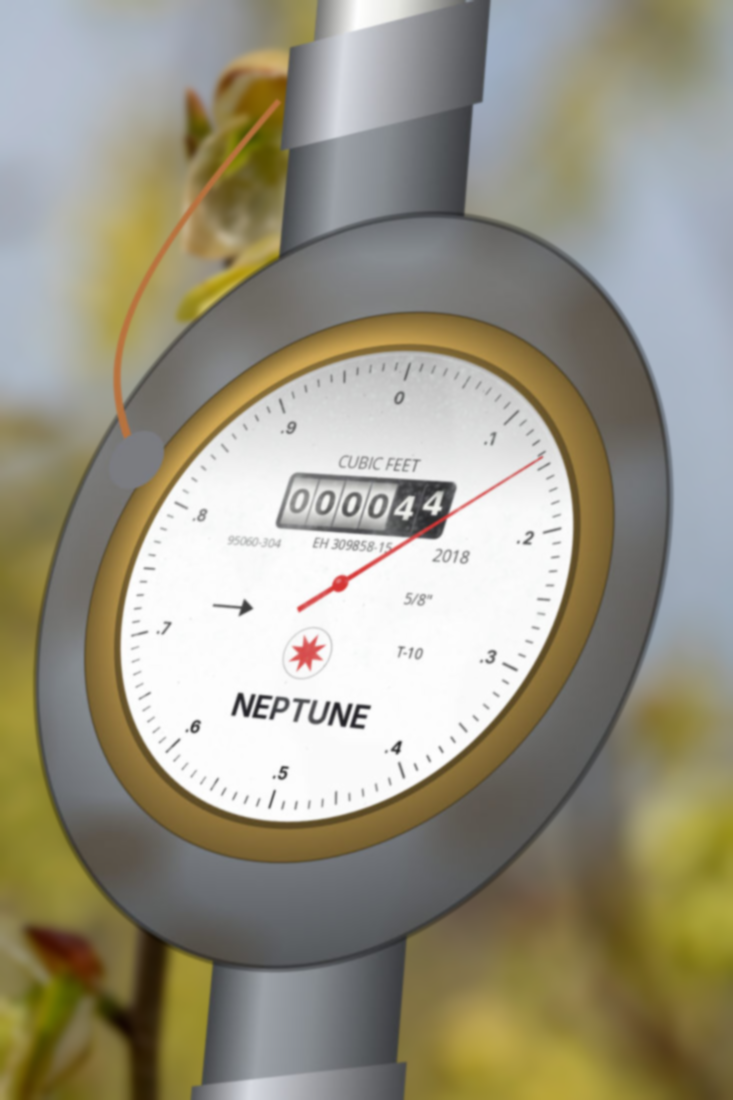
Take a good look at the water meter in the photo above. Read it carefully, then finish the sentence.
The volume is 44.14 ft³
